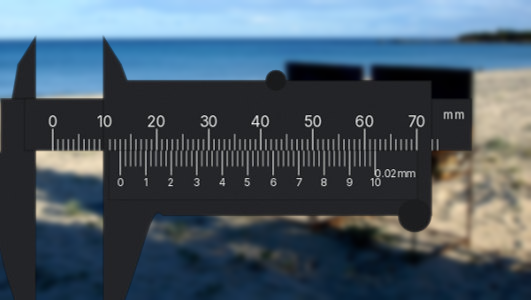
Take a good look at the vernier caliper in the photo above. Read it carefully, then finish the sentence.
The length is 13.0 mm
